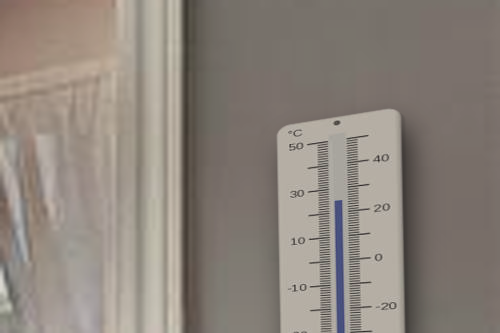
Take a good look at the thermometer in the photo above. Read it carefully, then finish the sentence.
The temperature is 25 °C
